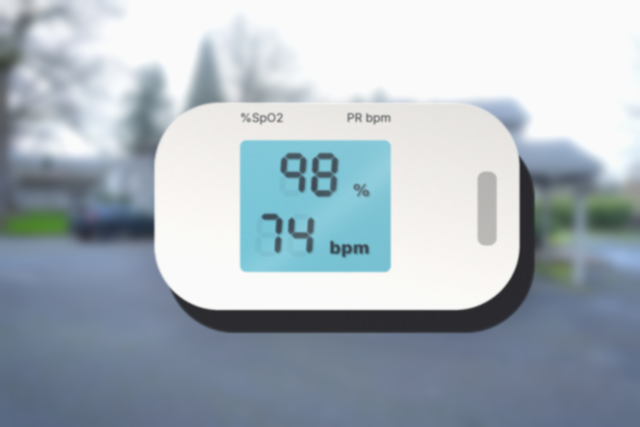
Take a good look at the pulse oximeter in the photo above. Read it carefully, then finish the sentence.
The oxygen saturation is 98 %
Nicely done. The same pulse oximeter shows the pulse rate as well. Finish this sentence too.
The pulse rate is 74 bpm
